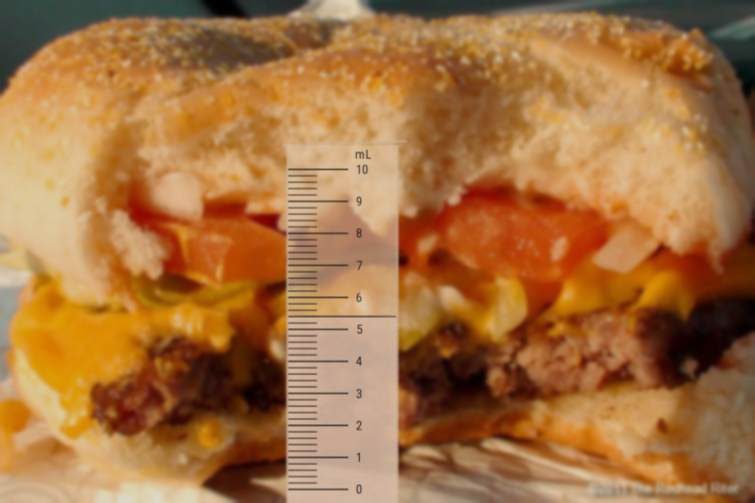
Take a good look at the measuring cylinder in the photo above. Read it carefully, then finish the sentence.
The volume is 5.4 mL
